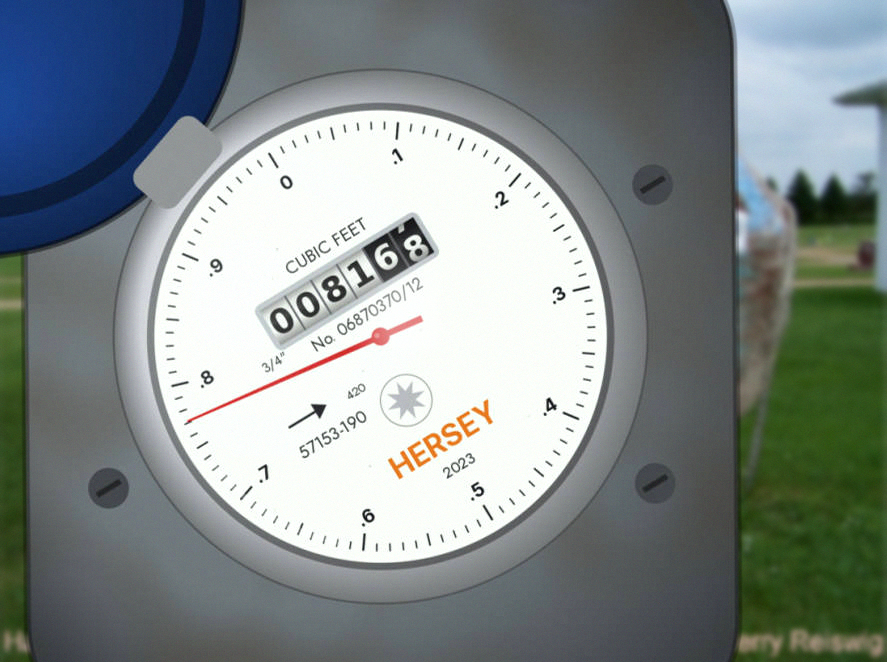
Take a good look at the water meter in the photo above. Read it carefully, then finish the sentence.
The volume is 8167.77 ft³
